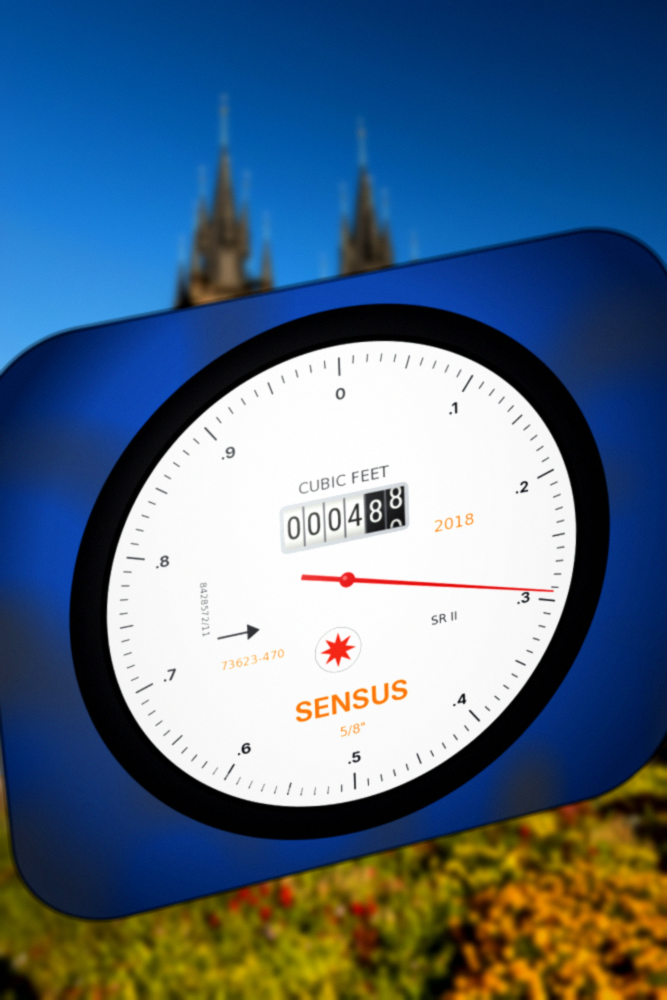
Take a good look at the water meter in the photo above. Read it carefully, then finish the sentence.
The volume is 488.29 ft³
